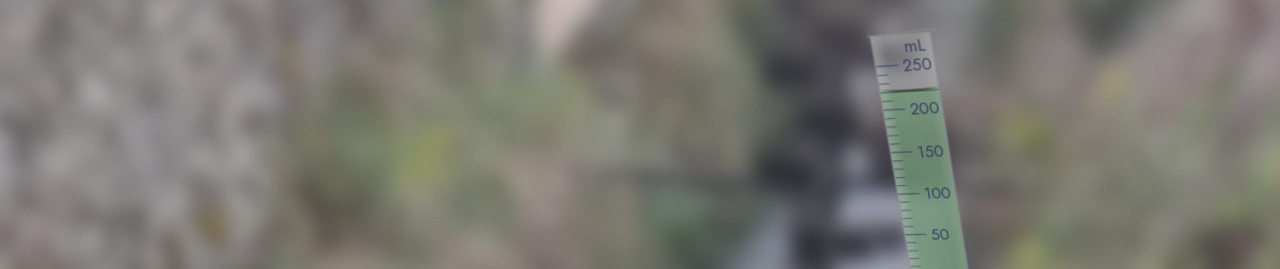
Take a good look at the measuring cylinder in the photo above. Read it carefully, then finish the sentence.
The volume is 220 mL
